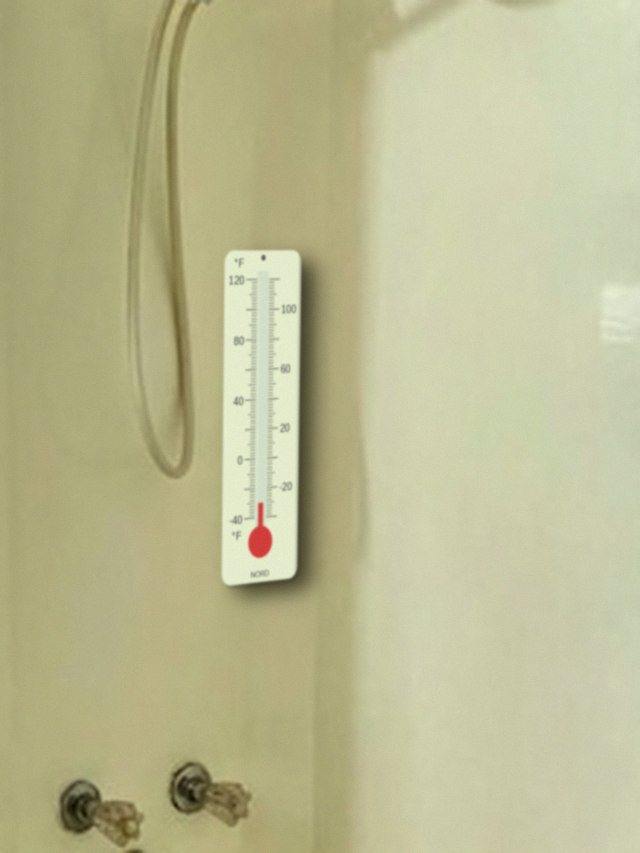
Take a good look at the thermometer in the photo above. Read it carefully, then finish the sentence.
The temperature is -30 °F
